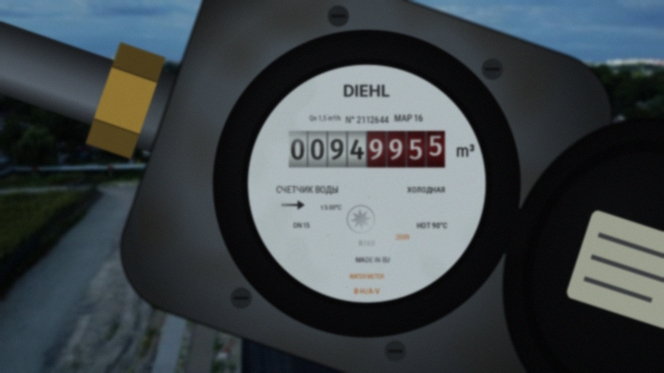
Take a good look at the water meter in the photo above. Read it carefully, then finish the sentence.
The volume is 94.9955 m³
